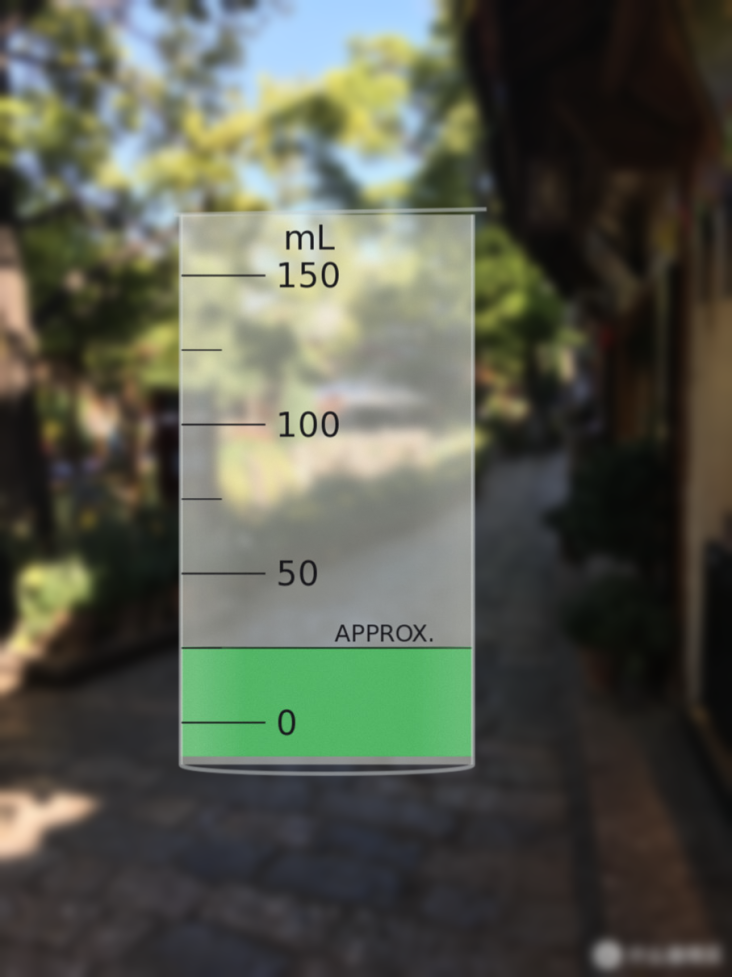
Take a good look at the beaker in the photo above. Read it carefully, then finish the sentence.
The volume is 25 mL
